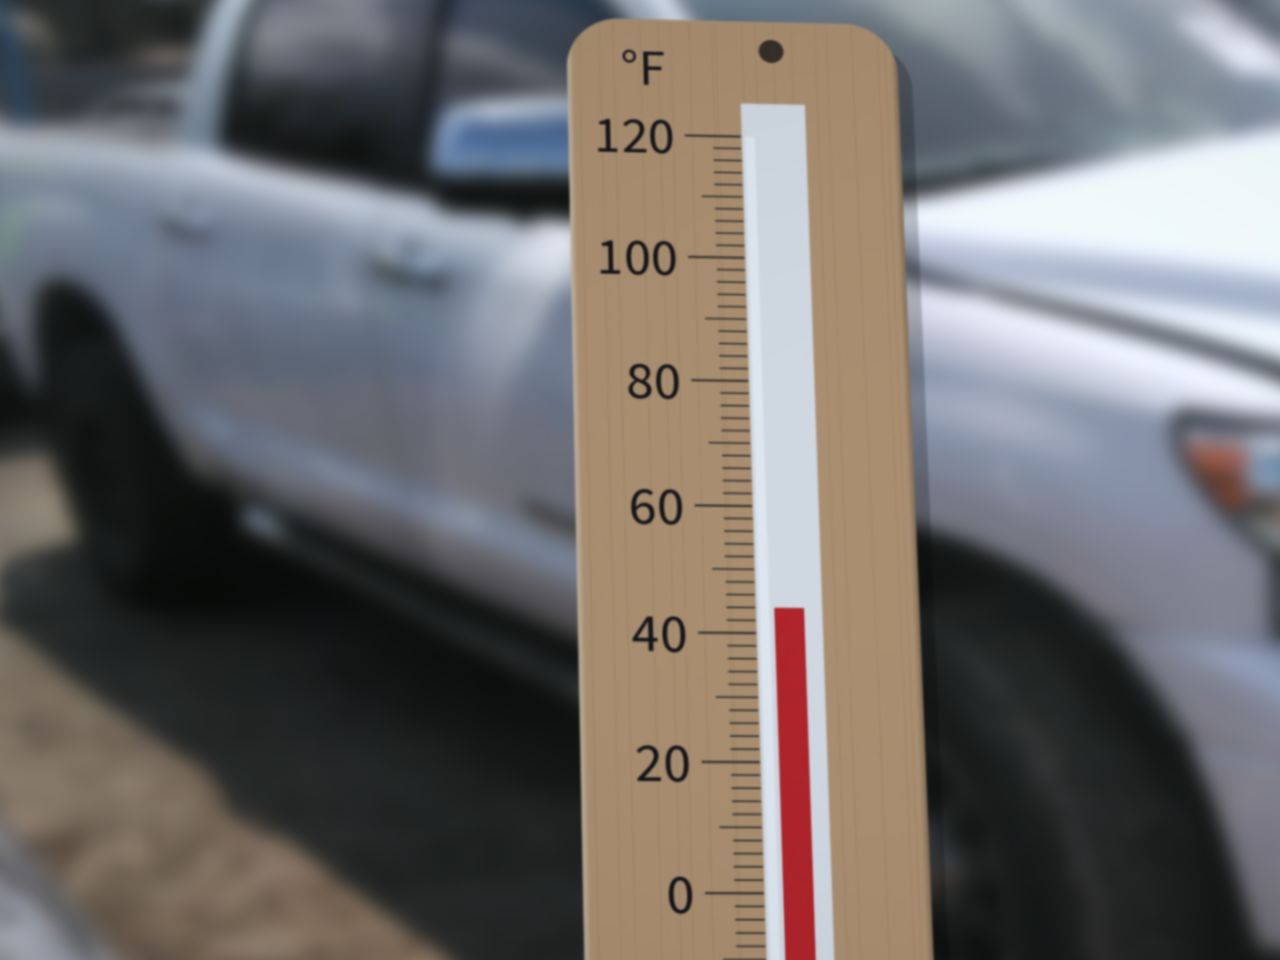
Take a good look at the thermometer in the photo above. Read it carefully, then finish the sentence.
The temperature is 44 °F
